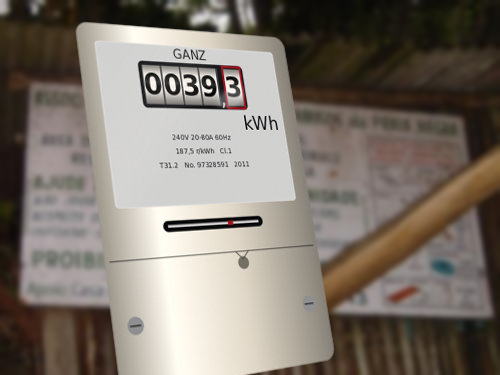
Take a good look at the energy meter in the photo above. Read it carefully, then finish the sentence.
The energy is 39.3 kWh
